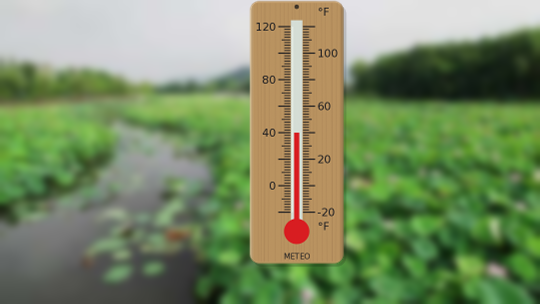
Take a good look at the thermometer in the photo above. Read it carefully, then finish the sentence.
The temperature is 40 °F
